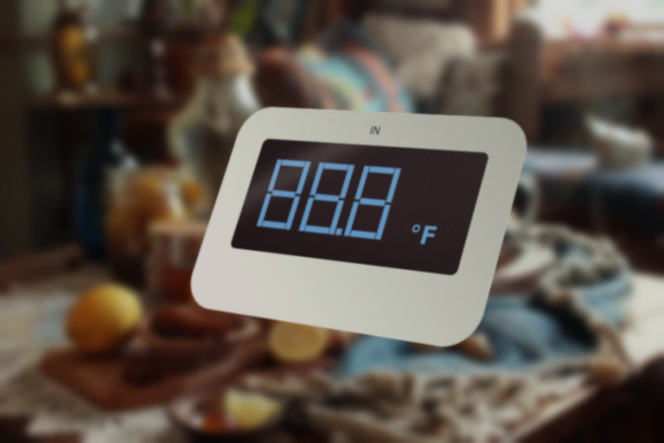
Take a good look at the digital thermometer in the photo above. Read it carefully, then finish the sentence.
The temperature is 88.8 °F
